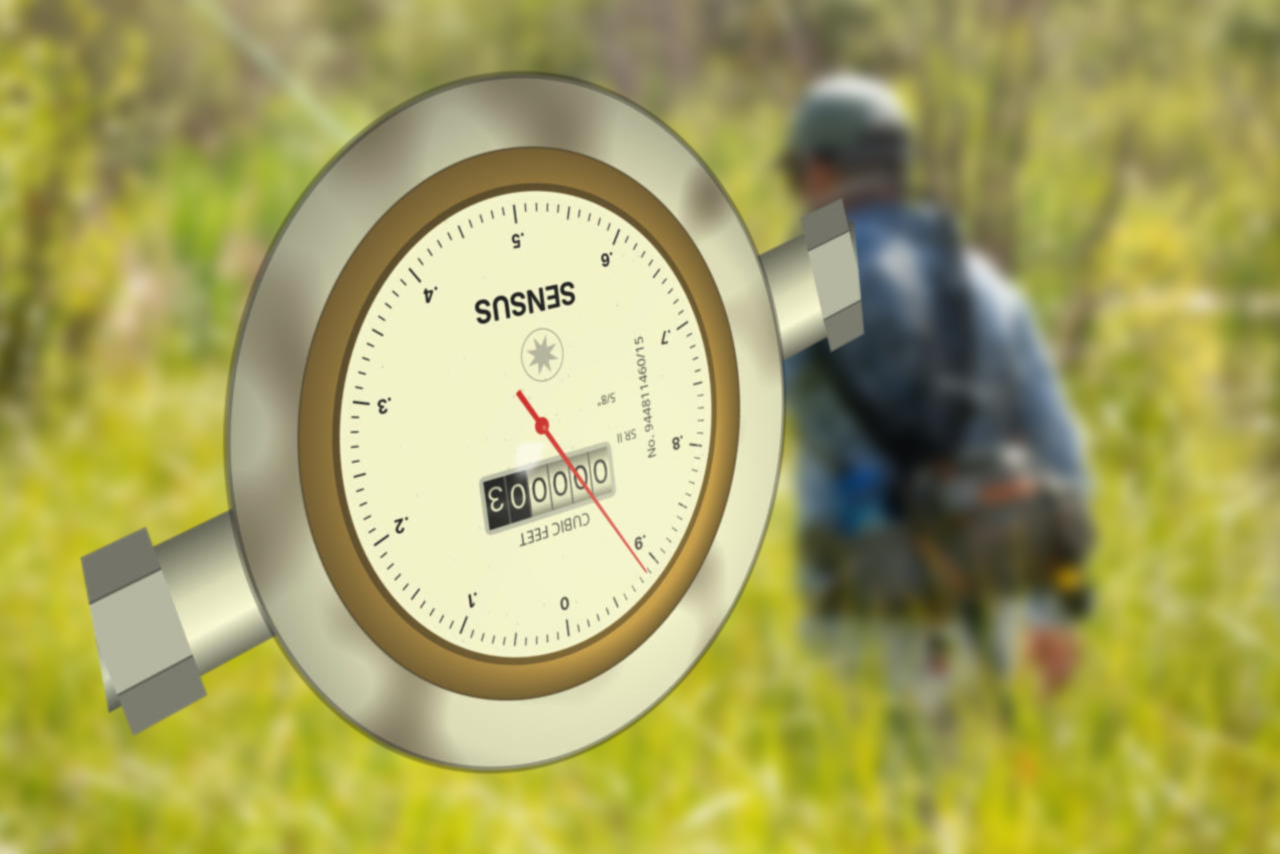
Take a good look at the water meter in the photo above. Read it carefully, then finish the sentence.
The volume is 2.91 ft³
